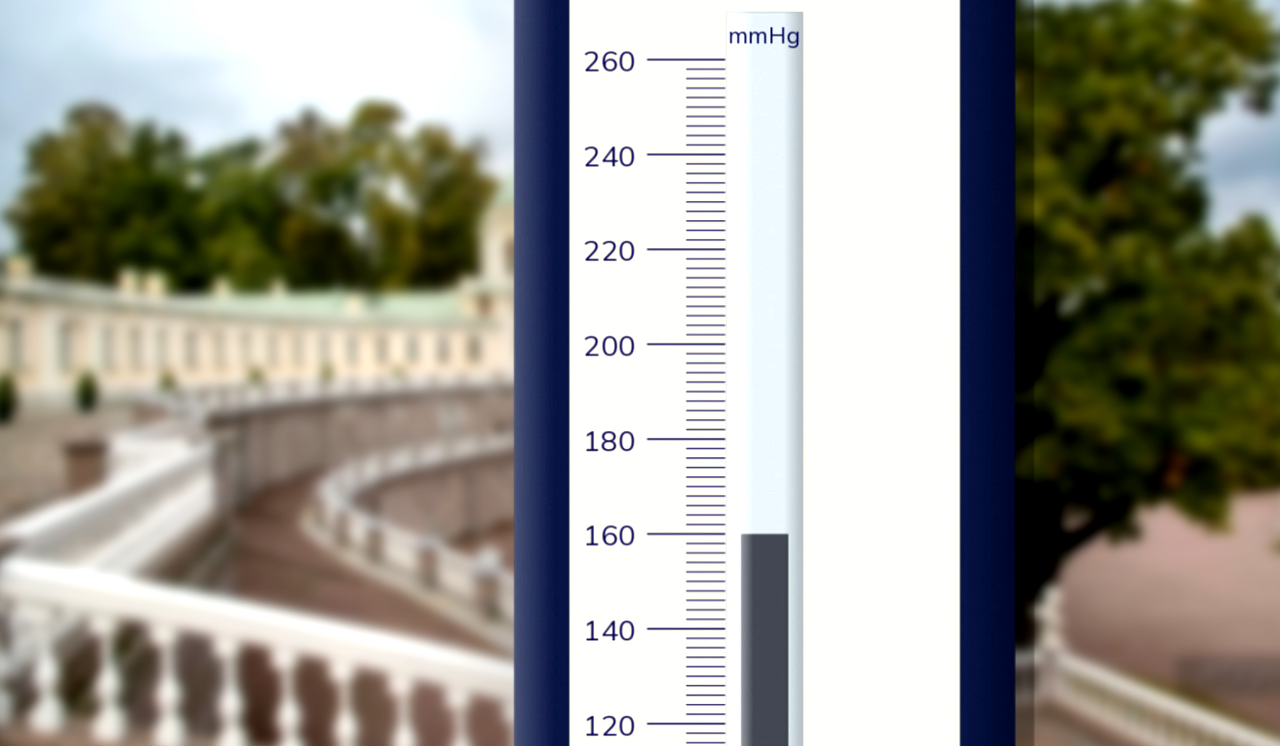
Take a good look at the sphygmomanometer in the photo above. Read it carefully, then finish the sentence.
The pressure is 160 mmHg
